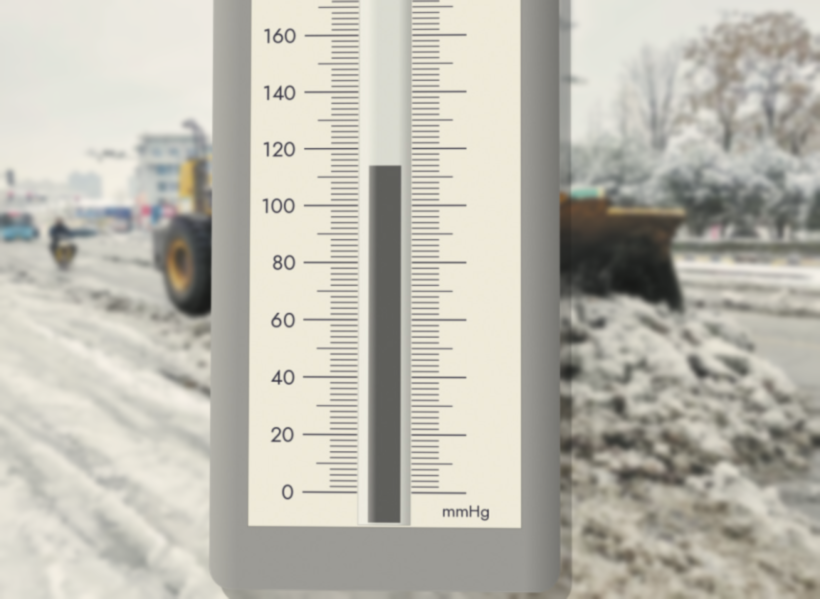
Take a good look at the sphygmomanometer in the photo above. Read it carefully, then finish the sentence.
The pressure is 114 mmHg
